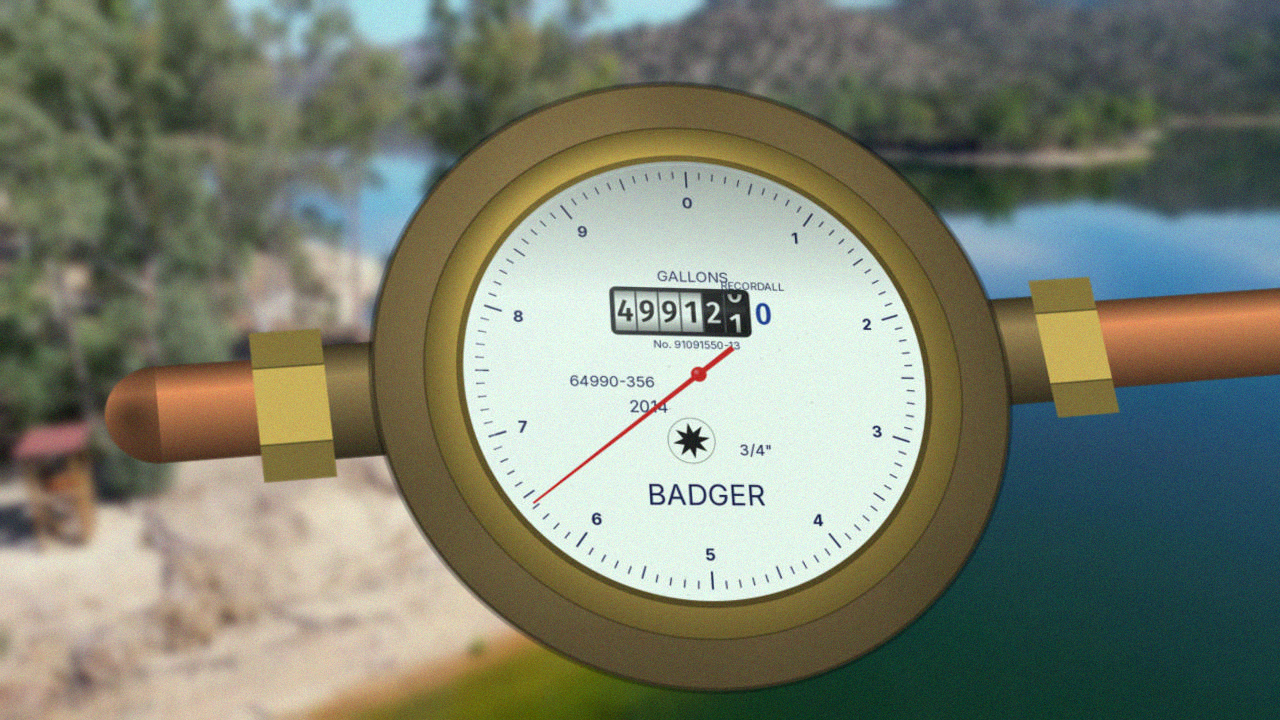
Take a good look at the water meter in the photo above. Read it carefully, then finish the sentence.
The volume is 4991206.4 gal
